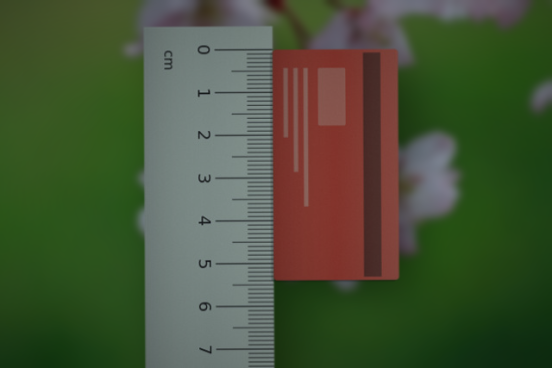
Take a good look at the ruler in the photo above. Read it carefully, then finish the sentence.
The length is 5.4 cm
